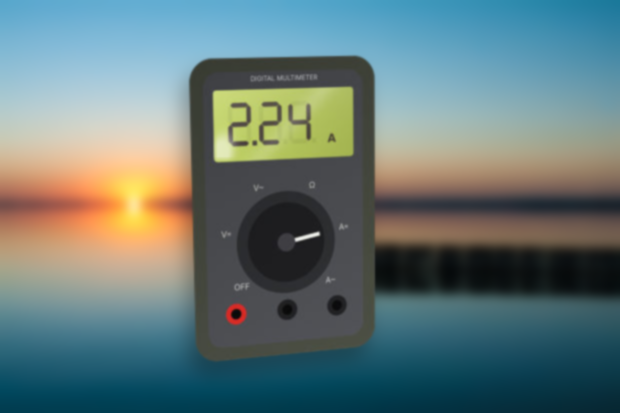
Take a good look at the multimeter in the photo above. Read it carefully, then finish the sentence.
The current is 2.24 A
